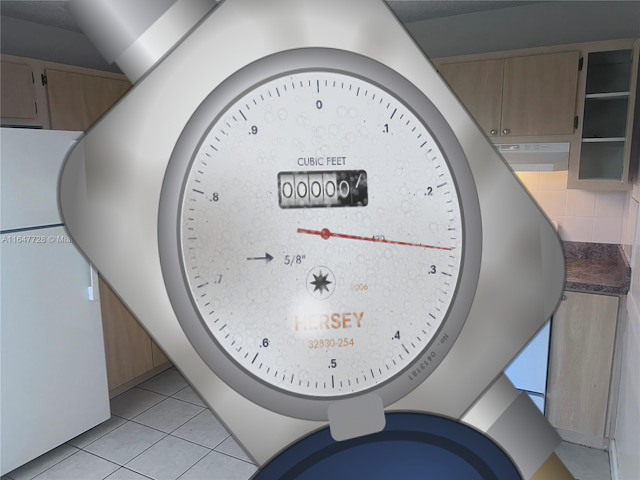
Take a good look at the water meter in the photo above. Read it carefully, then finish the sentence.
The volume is 7.27 ft³
